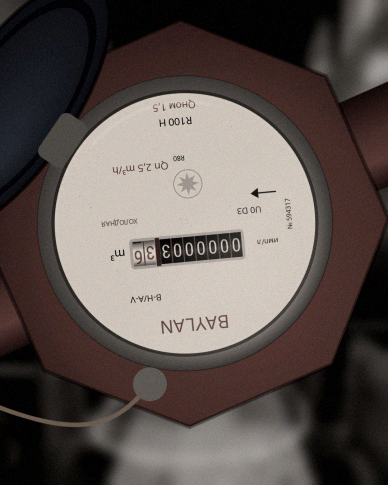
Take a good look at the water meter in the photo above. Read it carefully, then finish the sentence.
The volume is 3.36 m³
